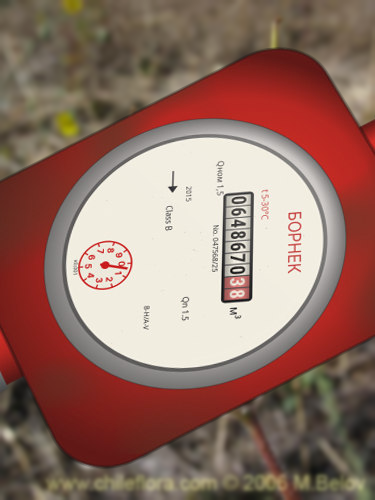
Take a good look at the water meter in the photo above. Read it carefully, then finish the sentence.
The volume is 648670.380 m³
